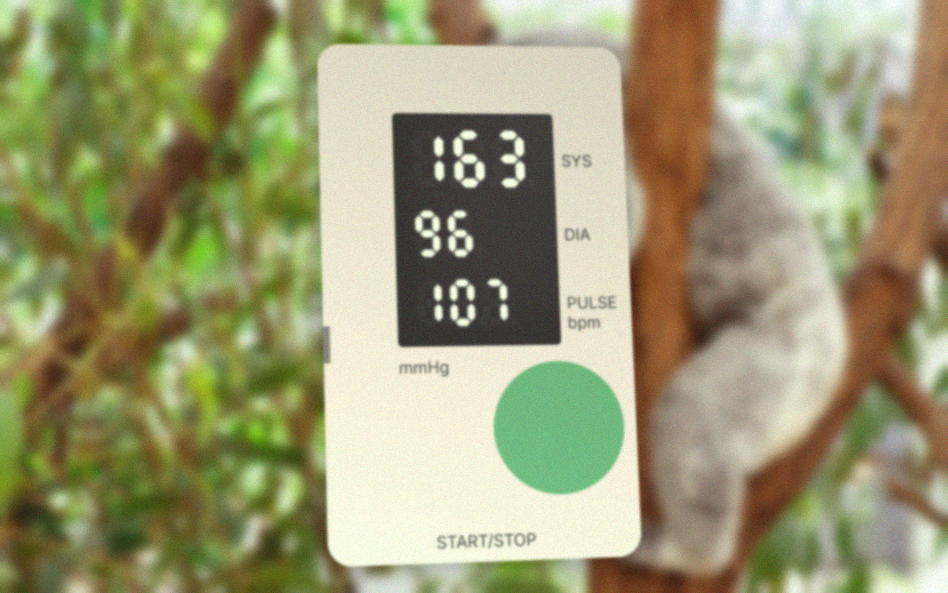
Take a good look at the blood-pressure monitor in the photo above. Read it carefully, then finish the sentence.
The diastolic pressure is 96 mmHg
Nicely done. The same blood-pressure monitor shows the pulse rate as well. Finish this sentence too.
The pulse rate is 107 bpm
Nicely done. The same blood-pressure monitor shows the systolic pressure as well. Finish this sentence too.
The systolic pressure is 163 mmHg
